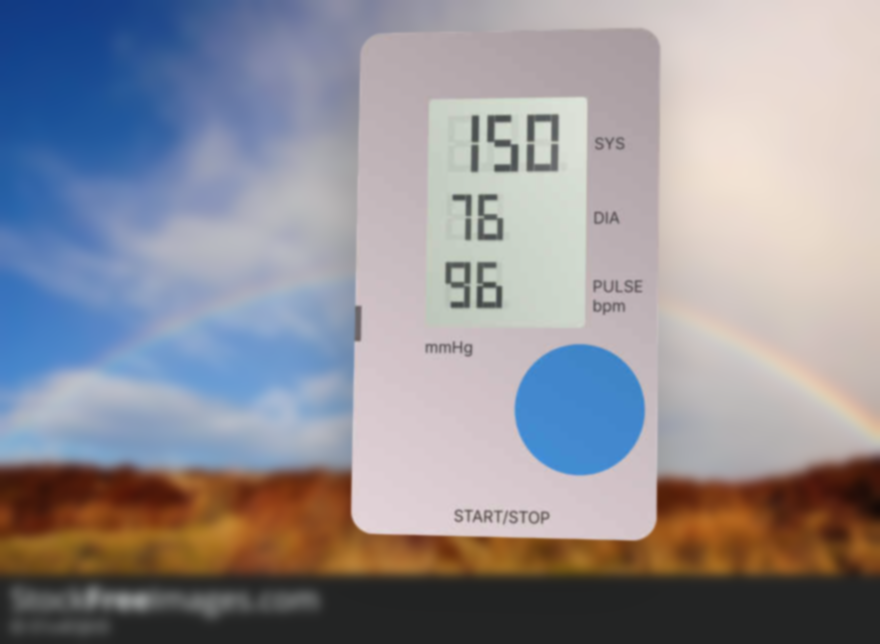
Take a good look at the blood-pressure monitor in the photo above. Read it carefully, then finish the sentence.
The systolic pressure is 150 mmHg
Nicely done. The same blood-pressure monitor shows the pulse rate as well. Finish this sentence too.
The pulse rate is 96 bpm
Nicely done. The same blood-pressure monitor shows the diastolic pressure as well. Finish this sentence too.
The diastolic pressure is 76 mmHg
